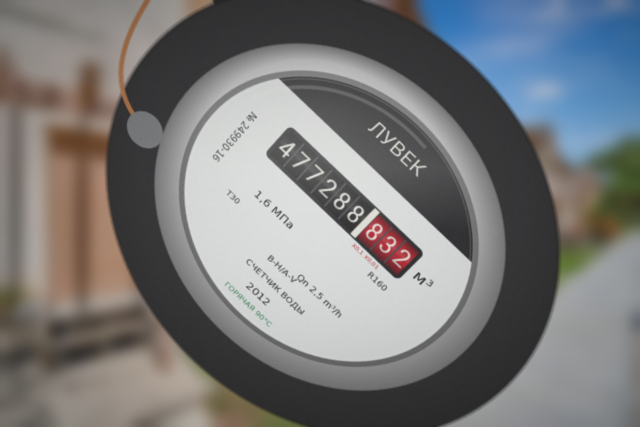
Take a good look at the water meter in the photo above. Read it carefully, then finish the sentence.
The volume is 477288.832 m³
